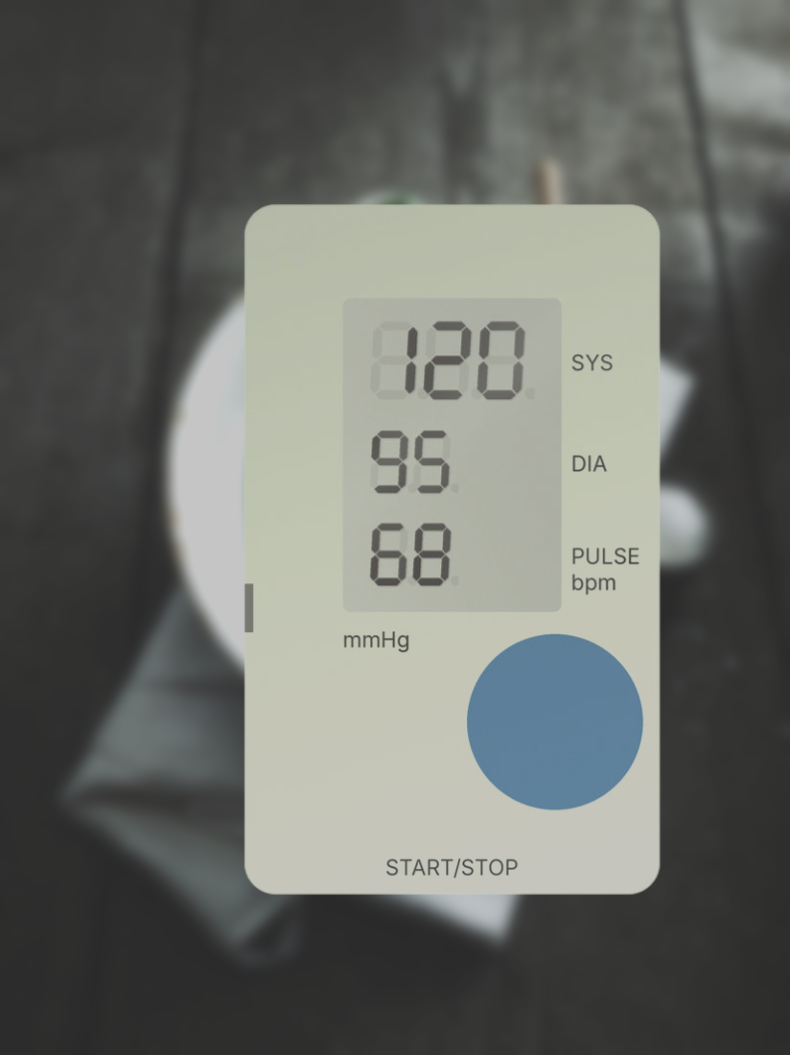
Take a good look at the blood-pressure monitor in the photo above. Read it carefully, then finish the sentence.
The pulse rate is 68 bpm
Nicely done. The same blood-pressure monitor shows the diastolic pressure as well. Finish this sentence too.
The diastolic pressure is 95 mmHg
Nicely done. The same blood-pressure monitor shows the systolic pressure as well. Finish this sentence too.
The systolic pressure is 120 mmHg
